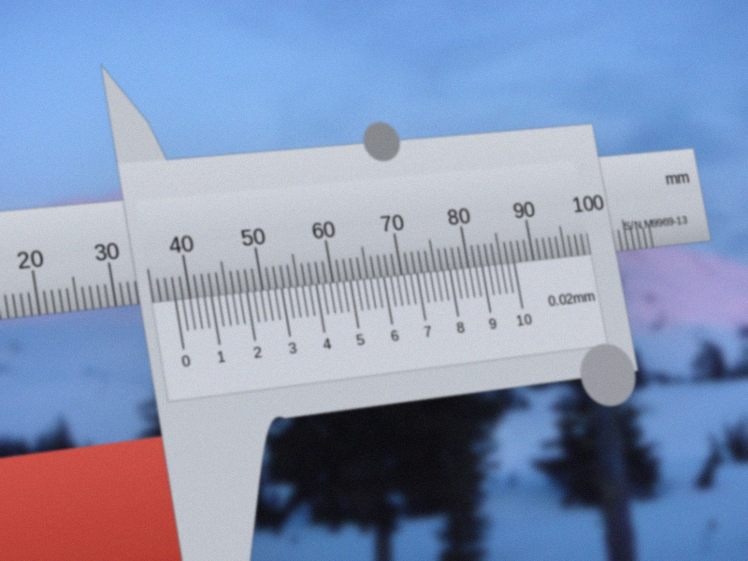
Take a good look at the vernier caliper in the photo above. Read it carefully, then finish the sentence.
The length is 38.0 mm
